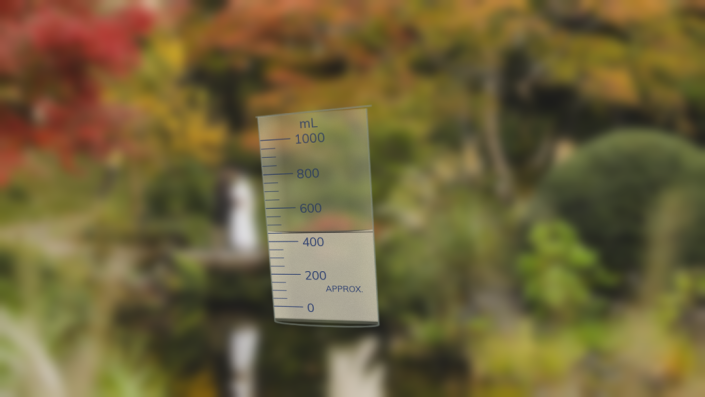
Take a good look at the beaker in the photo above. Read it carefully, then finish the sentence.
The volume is 450 mL
